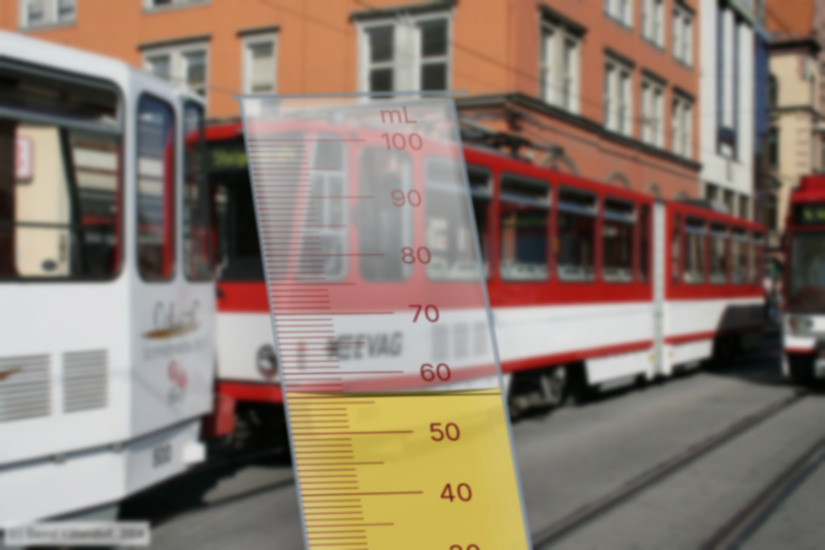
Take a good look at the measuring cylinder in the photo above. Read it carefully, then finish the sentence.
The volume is 56 mL
